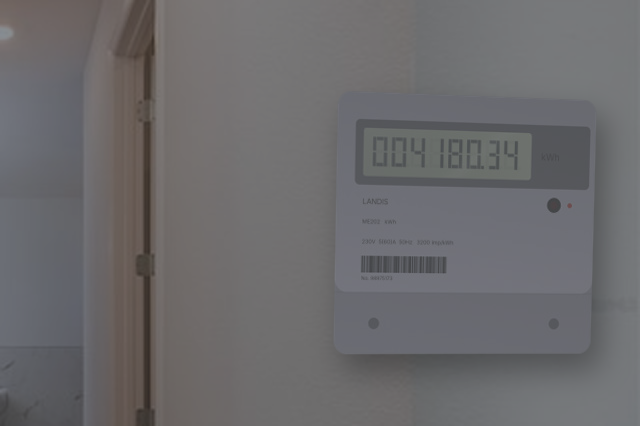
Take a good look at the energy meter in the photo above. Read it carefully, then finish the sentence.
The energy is 4180.34 kWh
